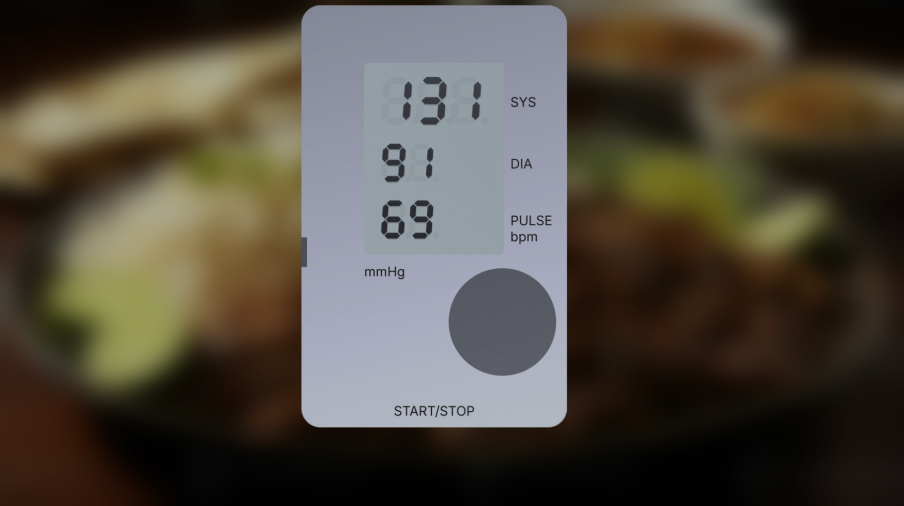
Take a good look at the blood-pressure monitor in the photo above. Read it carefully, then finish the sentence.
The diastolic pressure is 91 mmHg
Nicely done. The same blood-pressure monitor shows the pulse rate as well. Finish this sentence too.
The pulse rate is 69 bpm
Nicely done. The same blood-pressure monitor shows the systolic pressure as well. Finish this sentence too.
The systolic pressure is 131 mmHg
